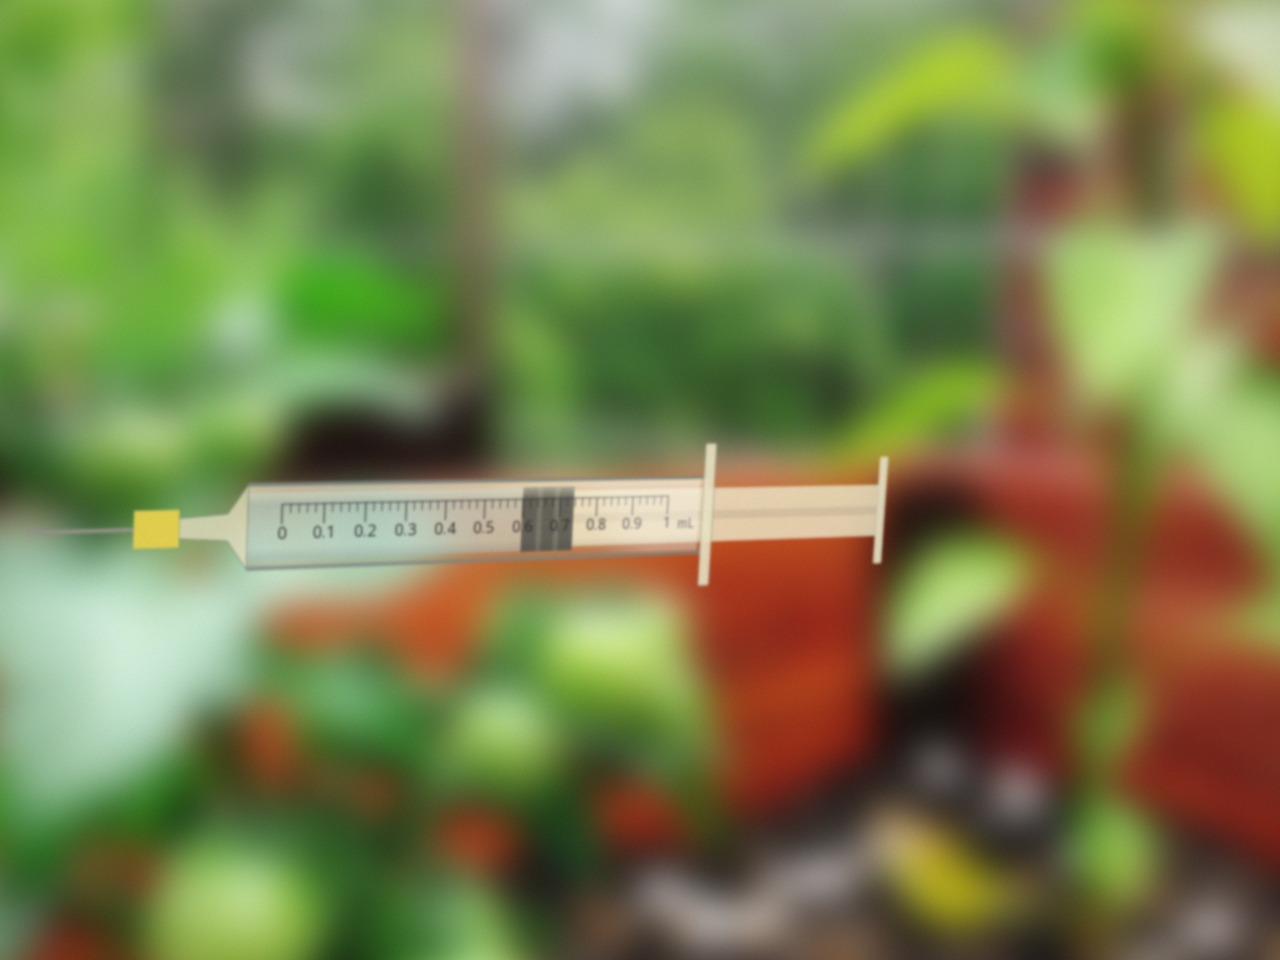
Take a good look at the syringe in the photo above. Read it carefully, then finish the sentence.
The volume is 0.6 mL
